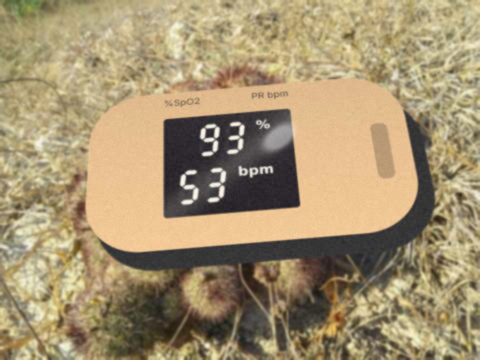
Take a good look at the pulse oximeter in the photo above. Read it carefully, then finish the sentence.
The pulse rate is 53 bpm
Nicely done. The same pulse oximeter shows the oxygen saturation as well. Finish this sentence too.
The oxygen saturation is 93 %
